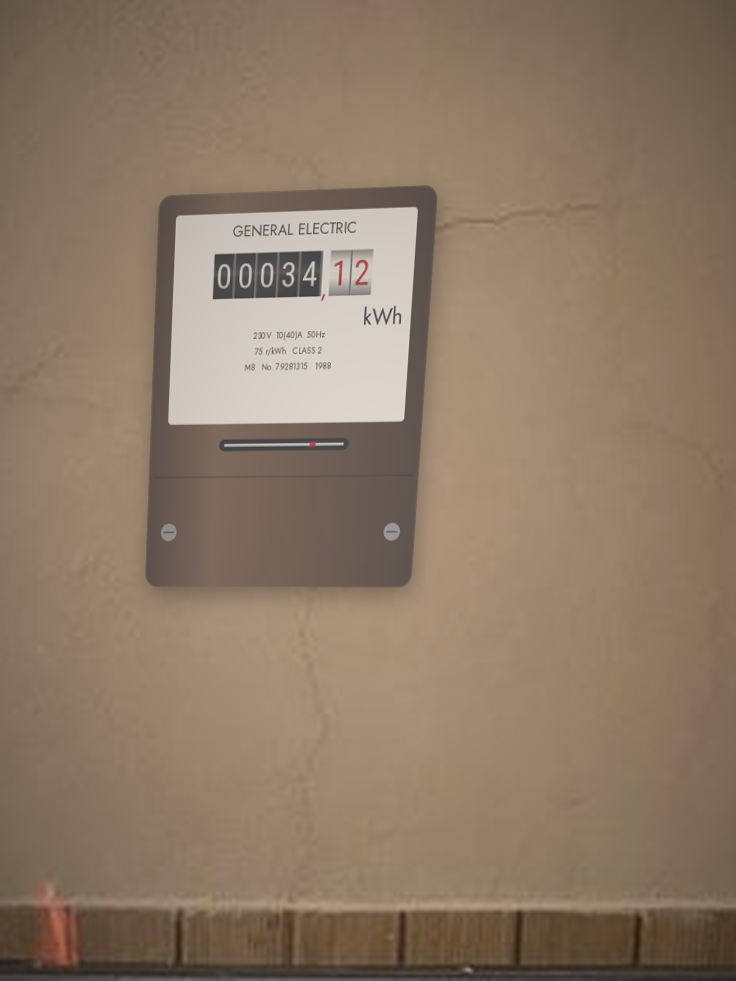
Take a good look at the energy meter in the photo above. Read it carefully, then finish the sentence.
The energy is 34.12 kWh
